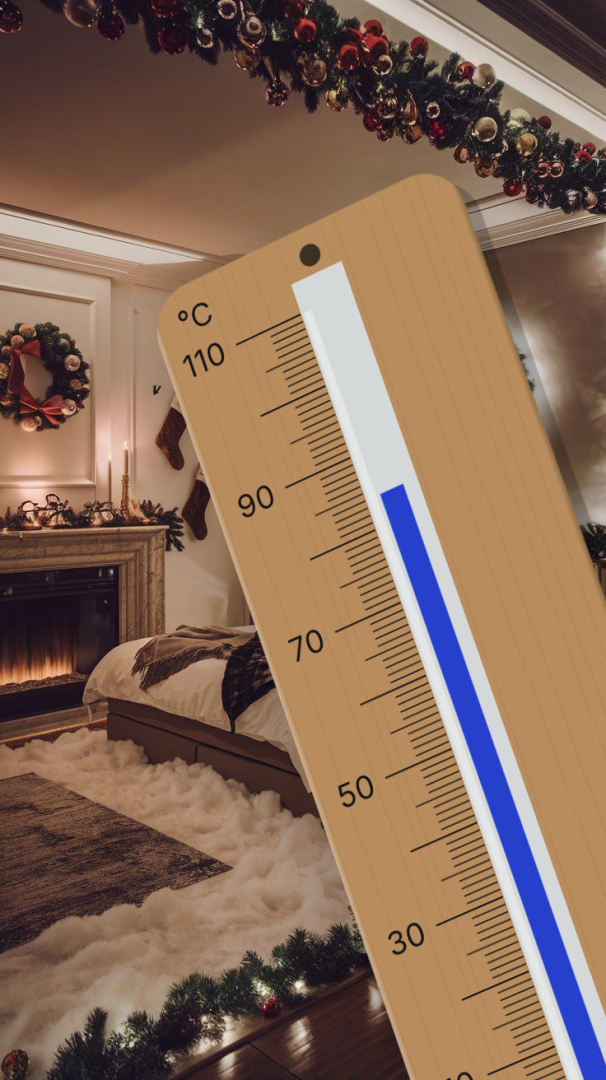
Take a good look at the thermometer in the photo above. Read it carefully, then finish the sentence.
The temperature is 84 °C
